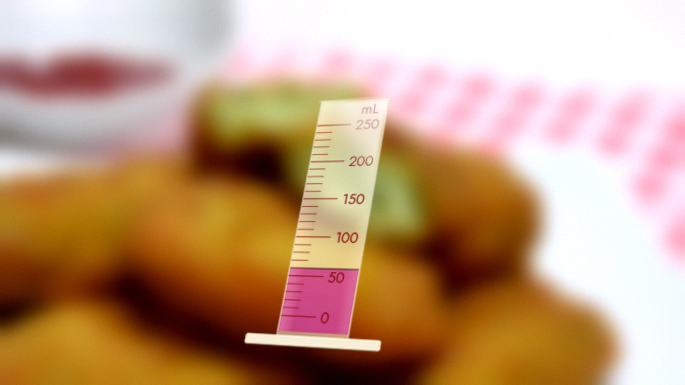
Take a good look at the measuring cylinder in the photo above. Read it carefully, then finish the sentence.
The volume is 60 mL
